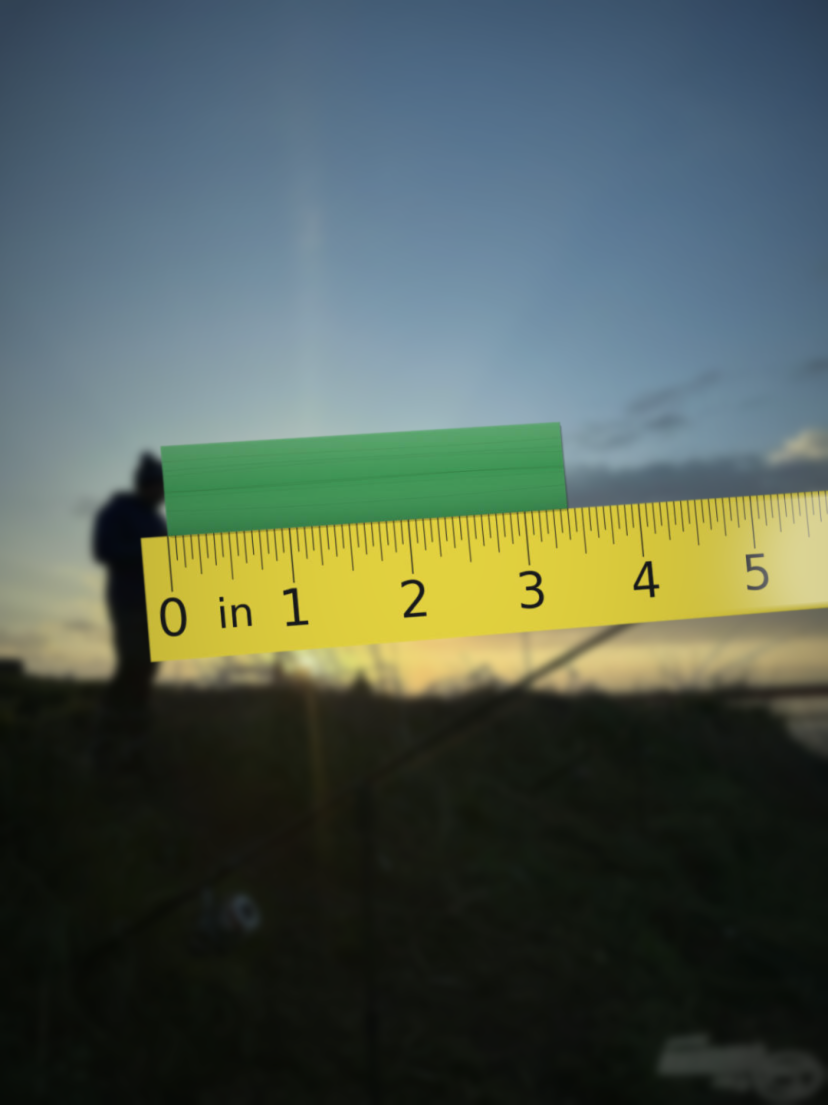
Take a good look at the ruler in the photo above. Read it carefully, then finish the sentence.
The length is 3.375 in
